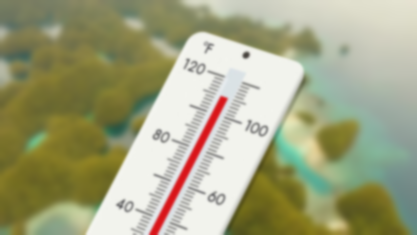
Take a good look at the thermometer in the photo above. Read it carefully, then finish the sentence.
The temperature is 110 °F
